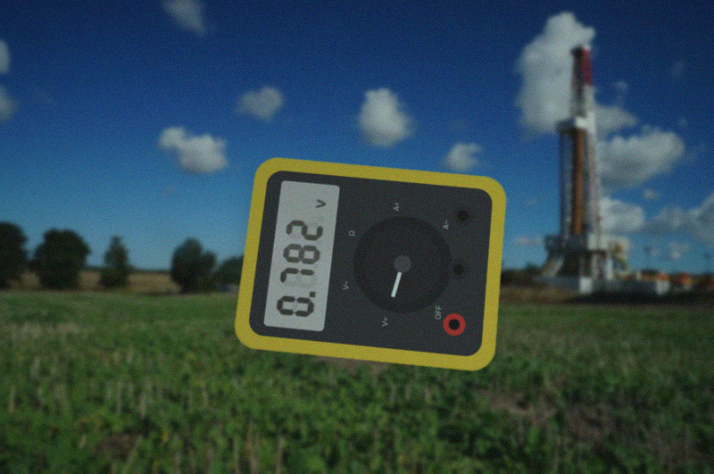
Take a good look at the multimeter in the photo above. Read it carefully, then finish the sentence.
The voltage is 0.782 V
